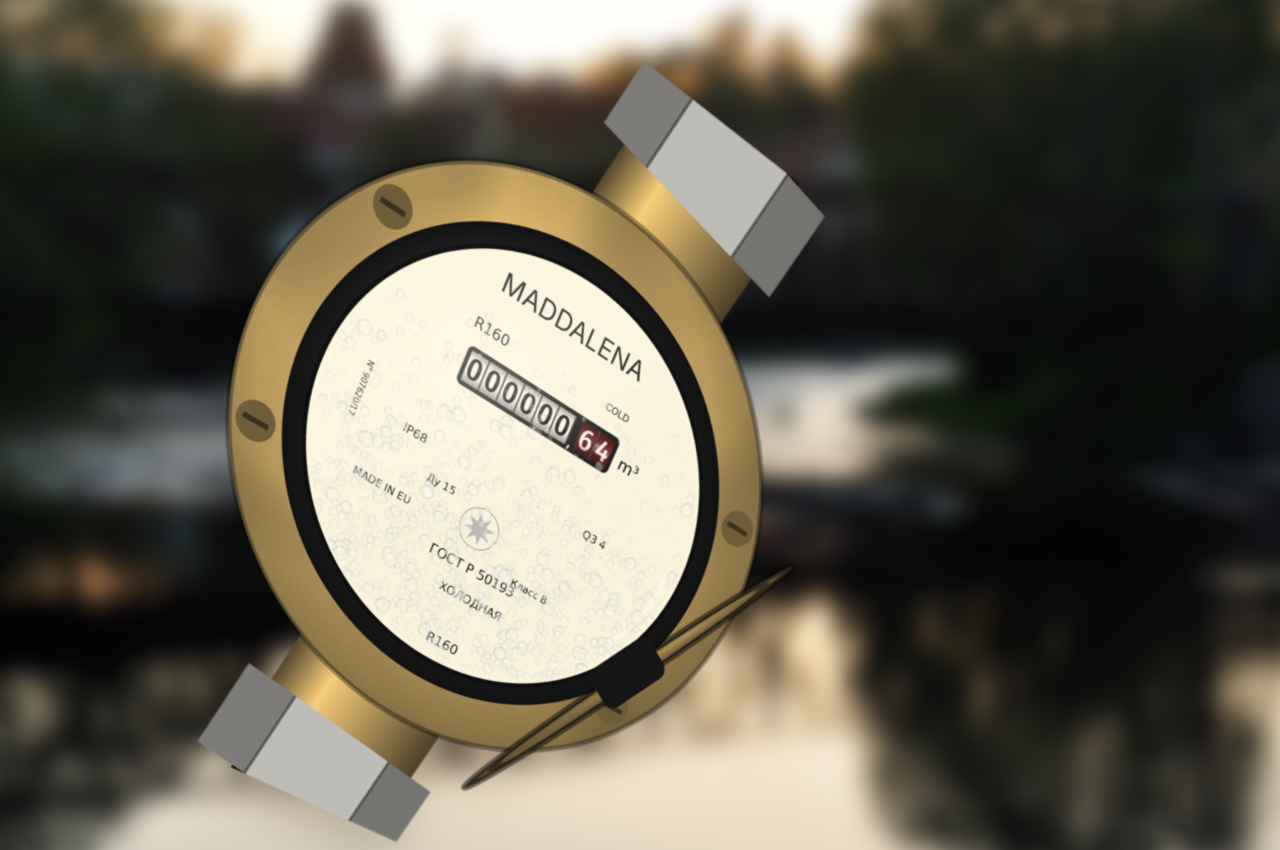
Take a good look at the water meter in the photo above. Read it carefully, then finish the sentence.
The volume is 0.64 m³
